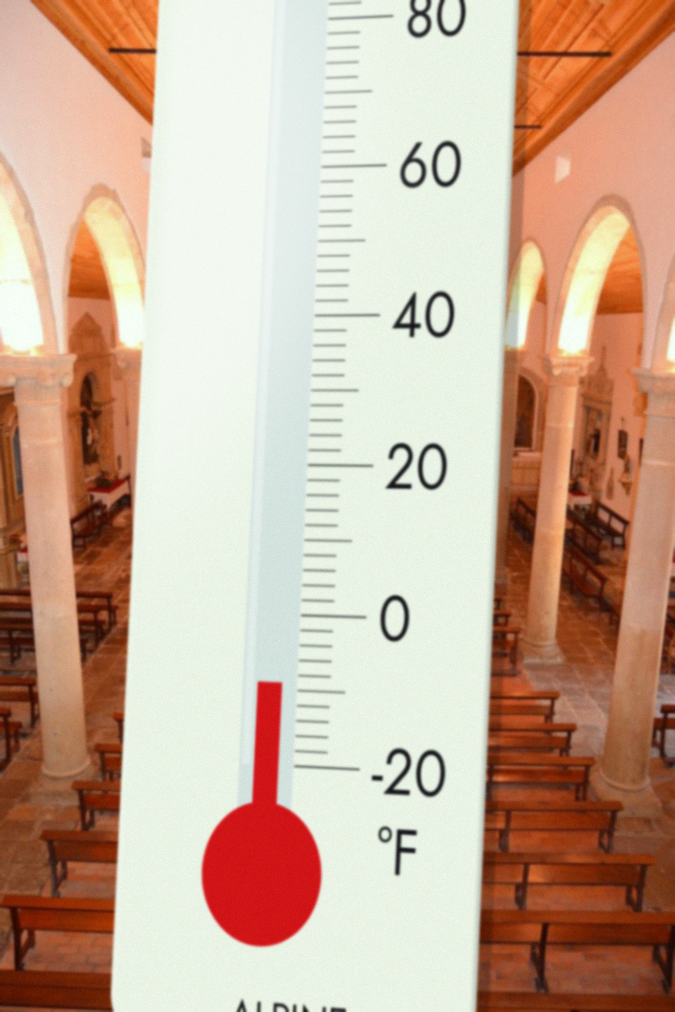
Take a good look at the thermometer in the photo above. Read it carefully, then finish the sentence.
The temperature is -9 °F
